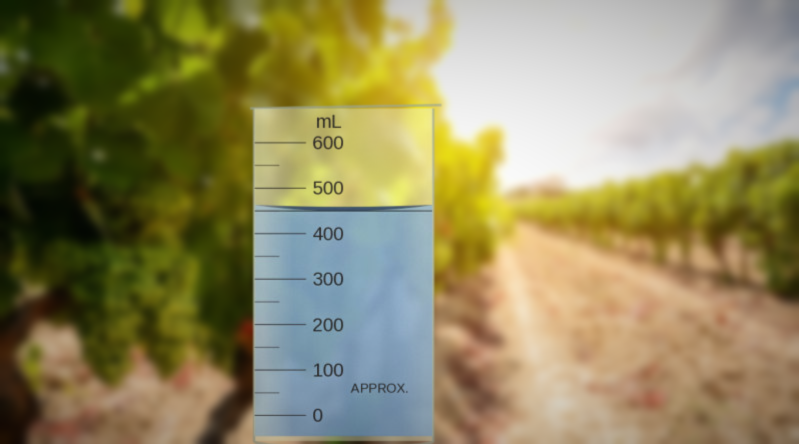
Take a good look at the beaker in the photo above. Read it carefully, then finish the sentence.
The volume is 450 mL
